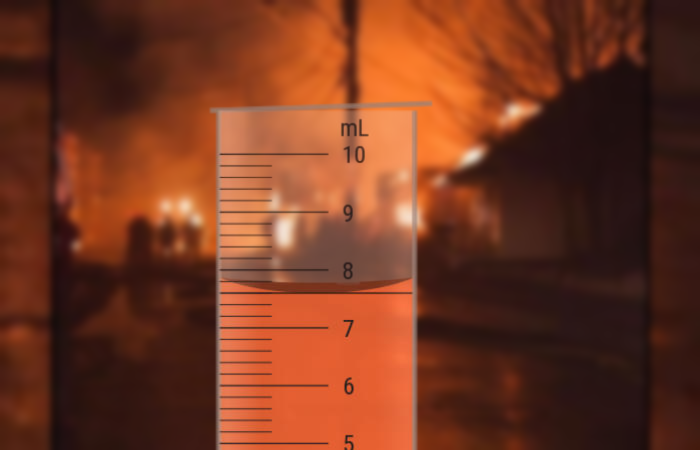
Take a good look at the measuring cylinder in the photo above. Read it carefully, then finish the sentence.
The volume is 7.6 mL
